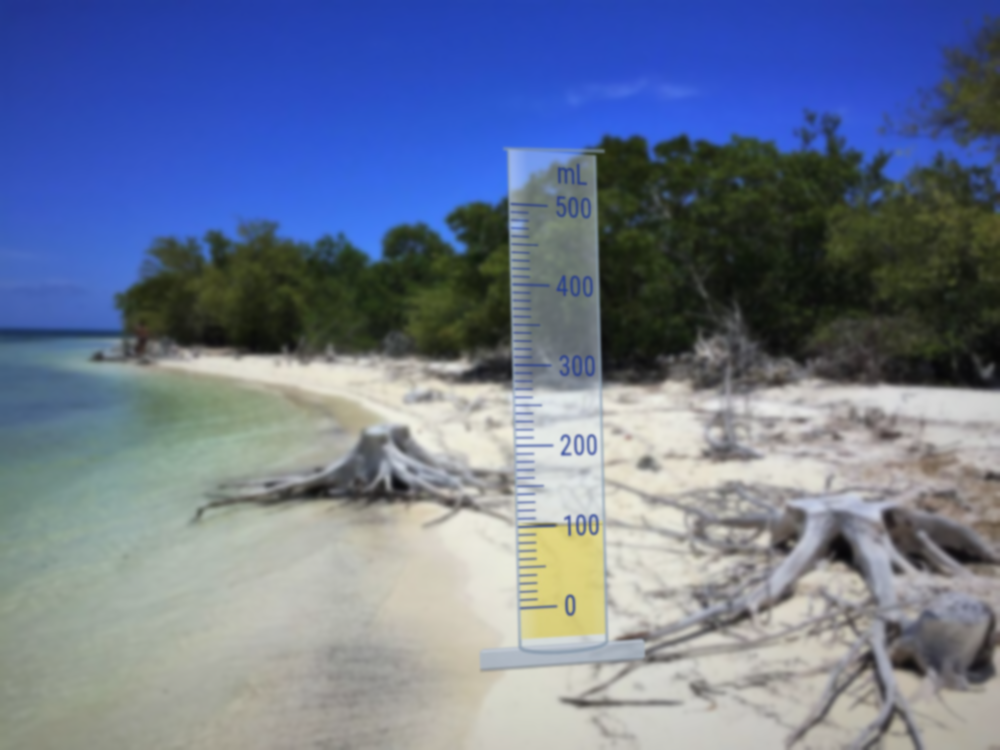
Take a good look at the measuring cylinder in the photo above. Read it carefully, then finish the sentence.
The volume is 100 mL
